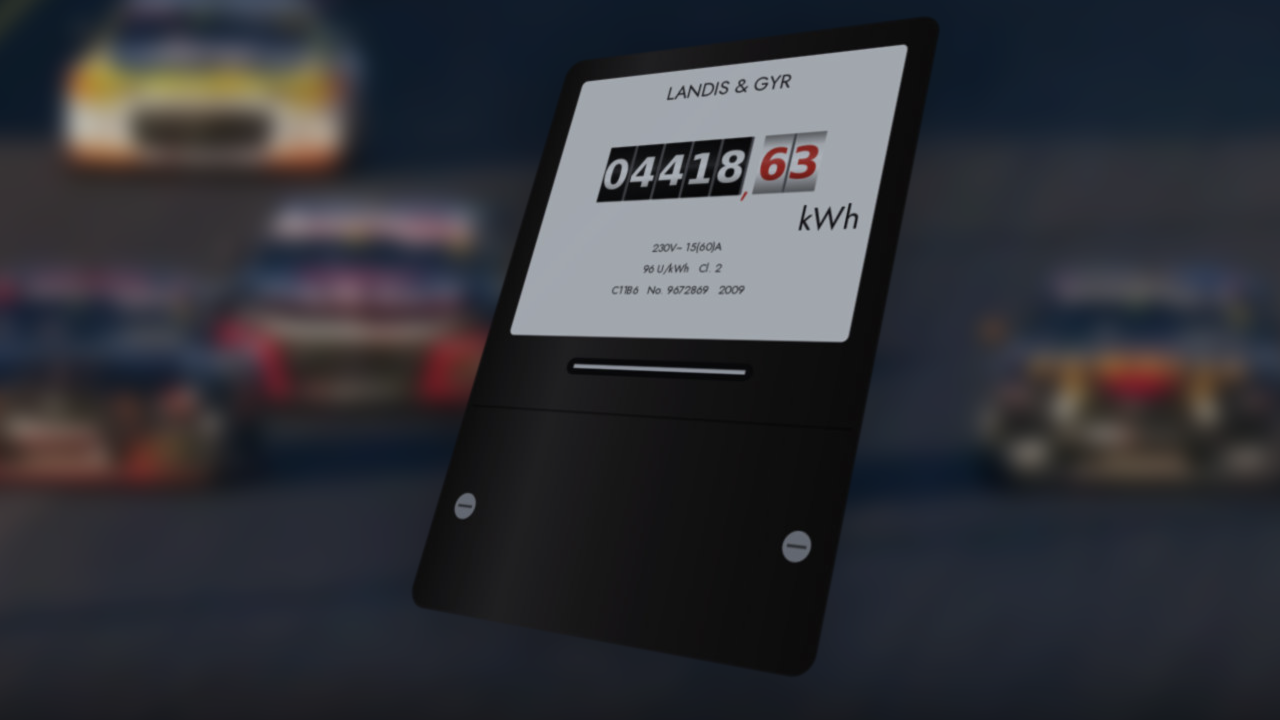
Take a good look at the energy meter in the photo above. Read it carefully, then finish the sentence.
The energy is 4418.63 kWh
